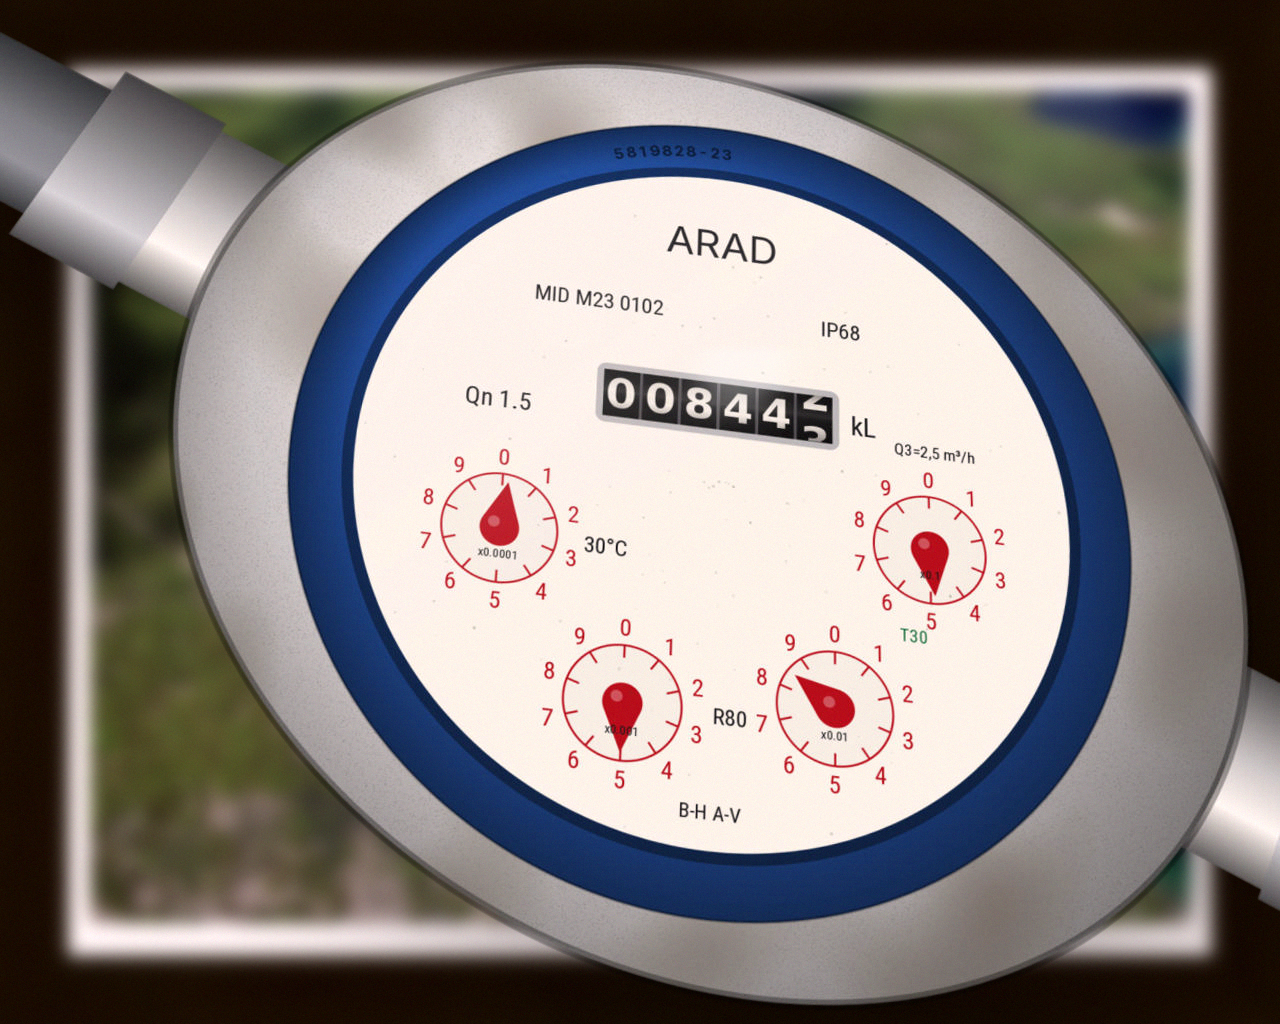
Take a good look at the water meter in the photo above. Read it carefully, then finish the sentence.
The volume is 8442.4850 kL
